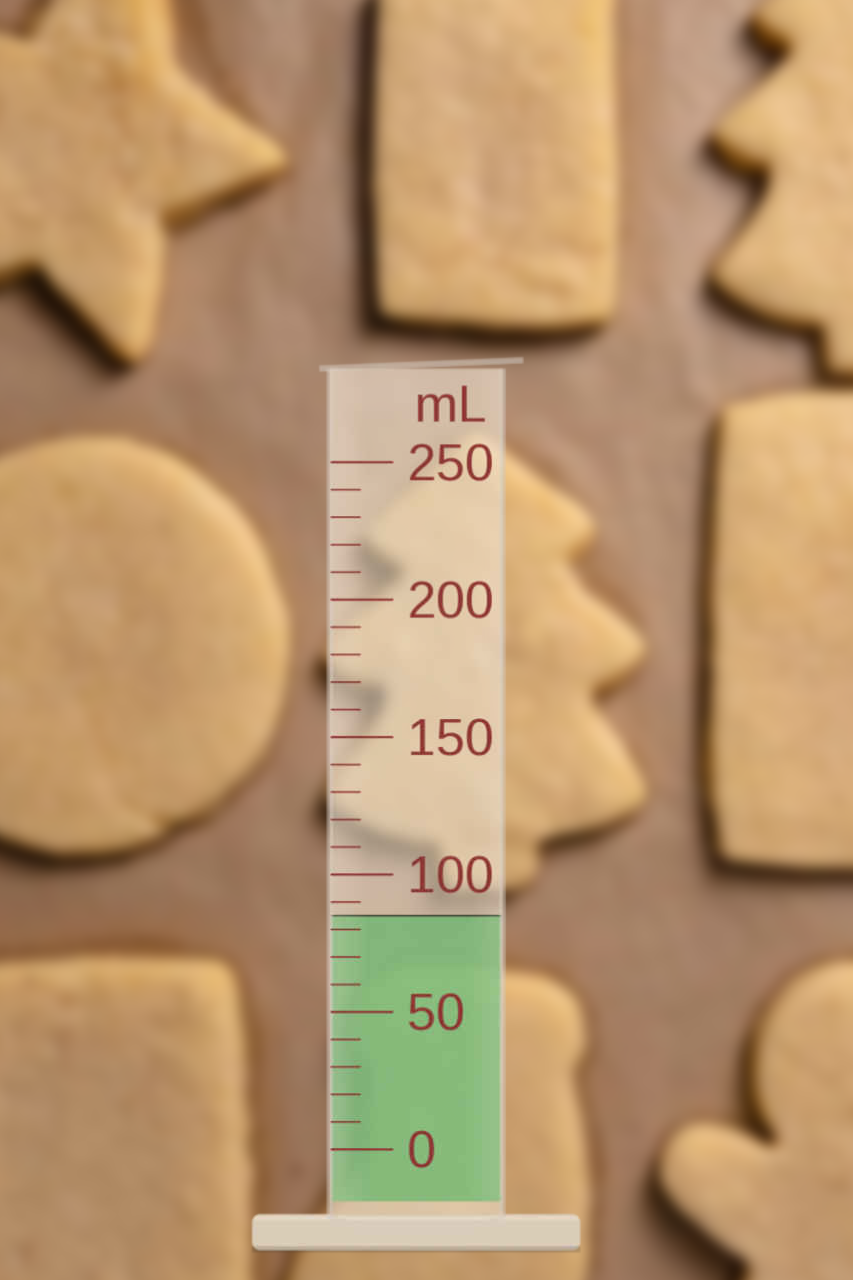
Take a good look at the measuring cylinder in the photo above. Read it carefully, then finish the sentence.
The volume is 85 mL
